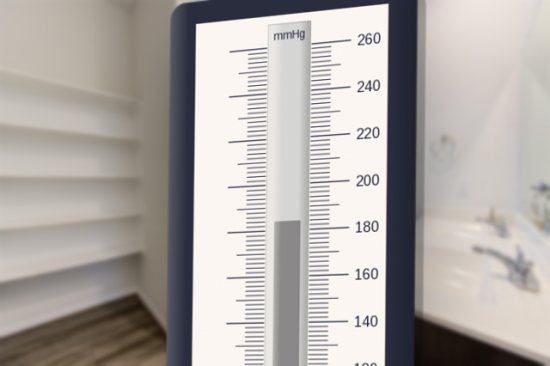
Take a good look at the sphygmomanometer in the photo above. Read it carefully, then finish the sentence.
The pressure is 184 mmHg
